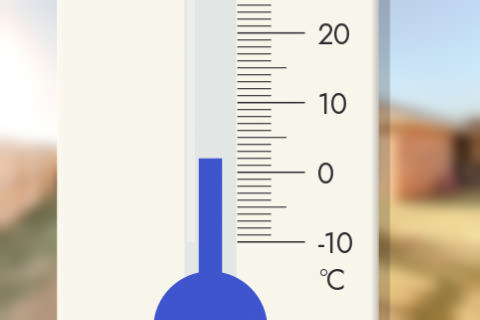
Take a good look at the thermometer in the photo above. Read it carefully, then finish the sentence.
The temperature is 2 °C
